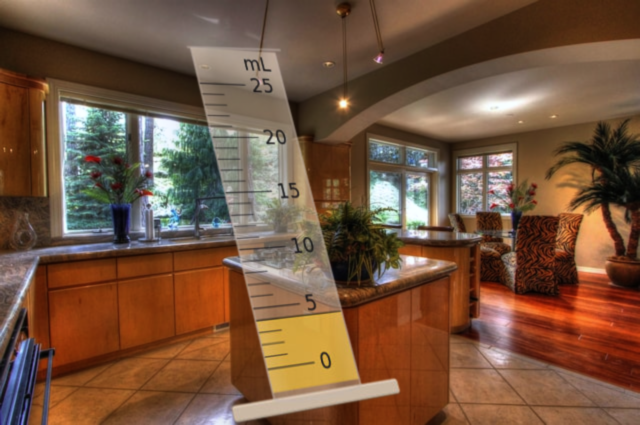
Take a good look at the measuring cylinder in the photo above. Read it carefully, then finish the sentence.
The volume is 4 mL
